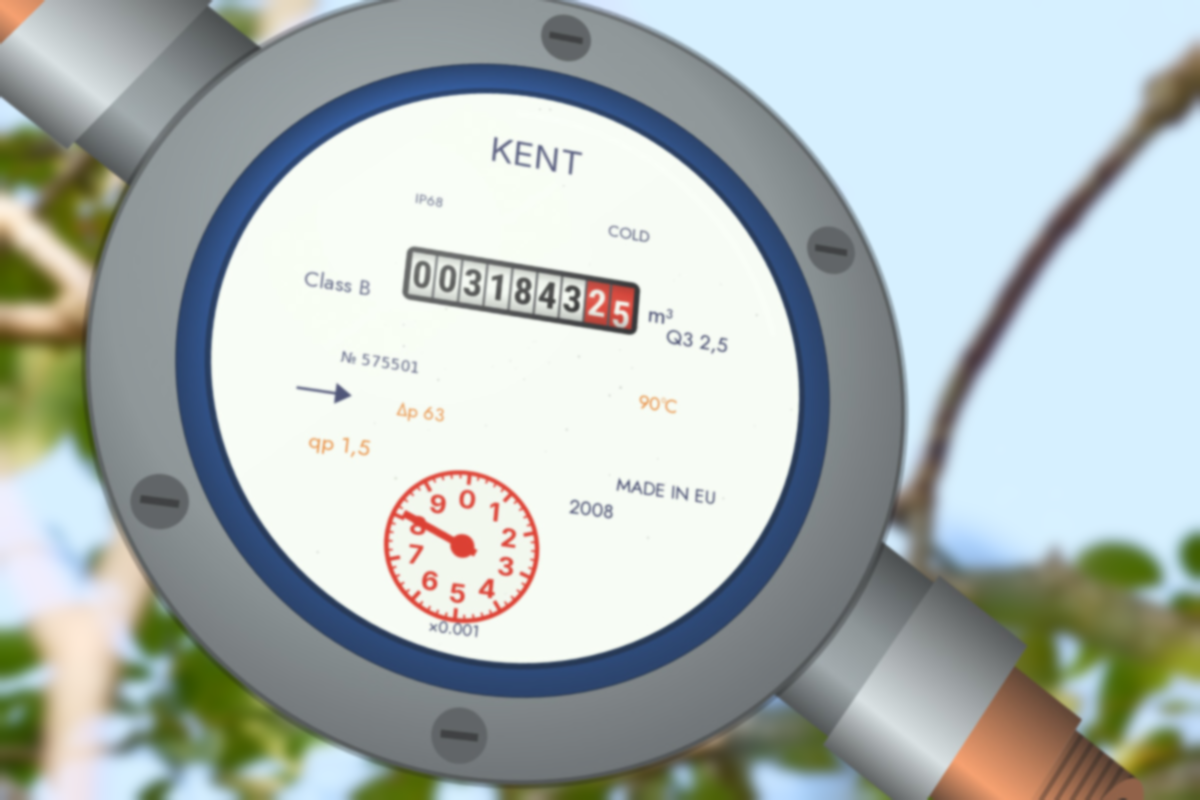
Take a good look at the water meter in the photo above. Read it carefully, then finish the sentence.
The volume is 31843.248 m³
